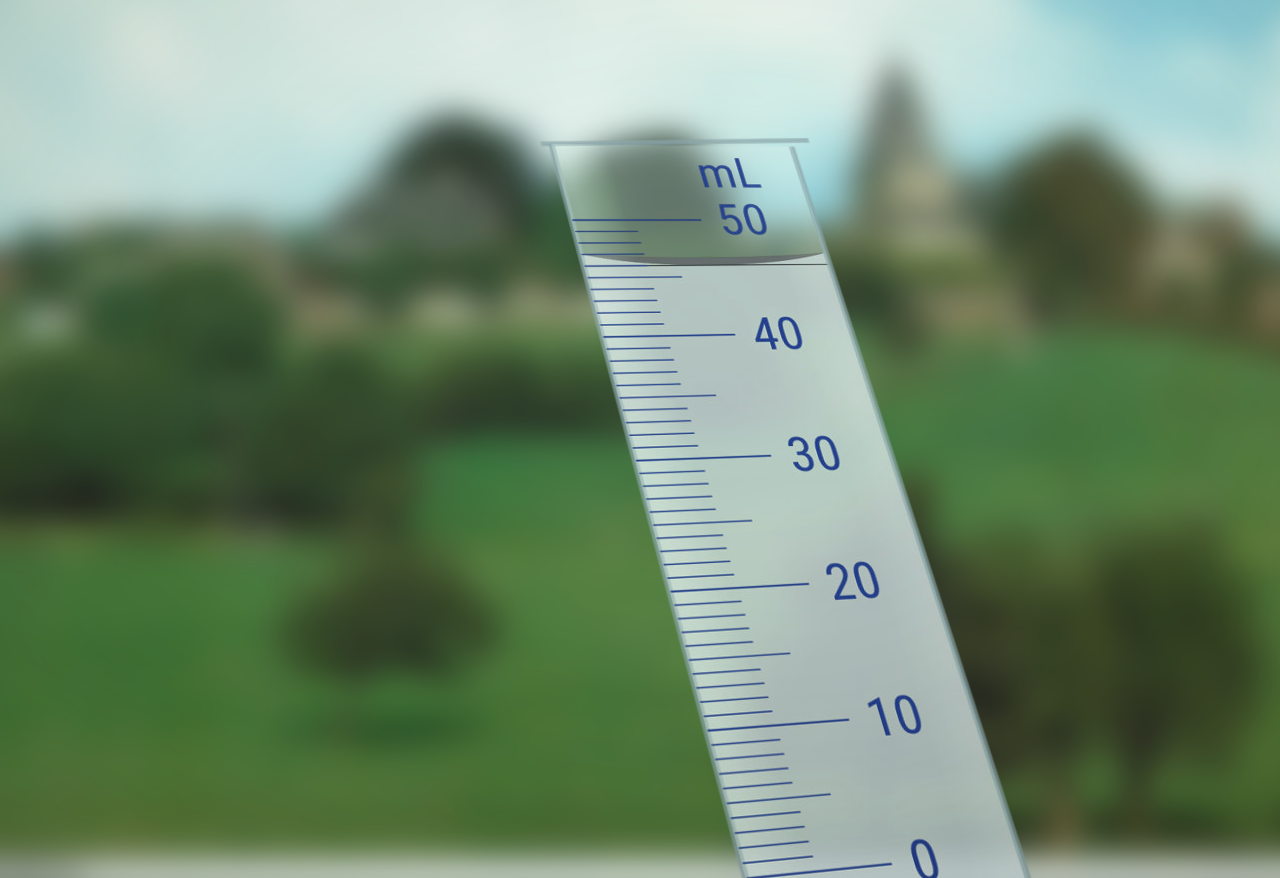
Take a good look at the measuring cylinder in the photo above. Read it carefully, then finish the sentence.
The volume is 46 mL
